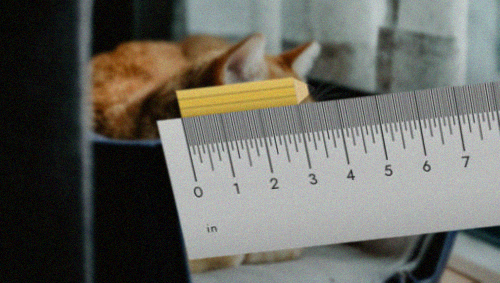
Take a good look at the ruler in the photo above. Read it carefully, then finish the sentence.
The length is 3.5 in
